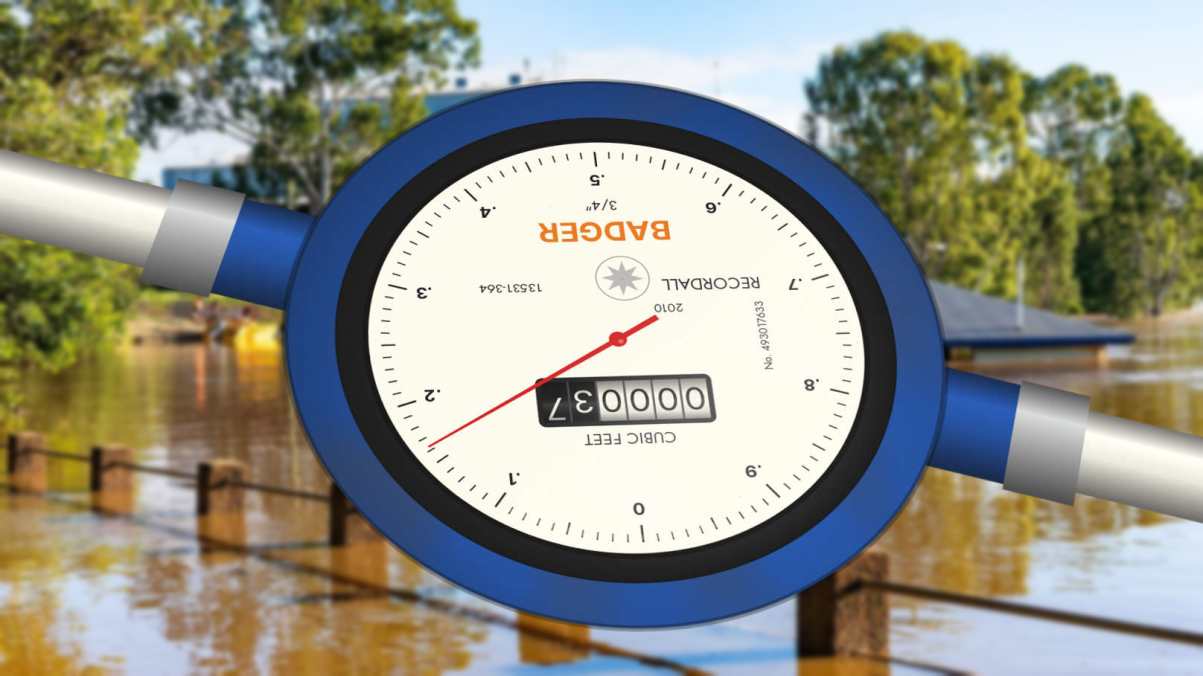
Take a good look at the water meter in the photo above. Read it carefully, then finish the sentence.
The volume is 37.16 ft³
